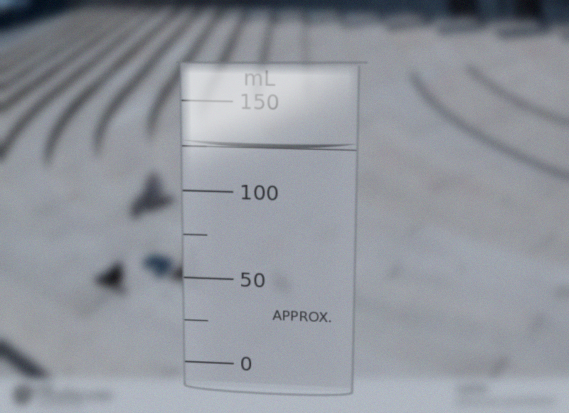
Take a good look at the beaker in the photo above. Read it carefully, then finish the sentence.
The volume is 125 mL
